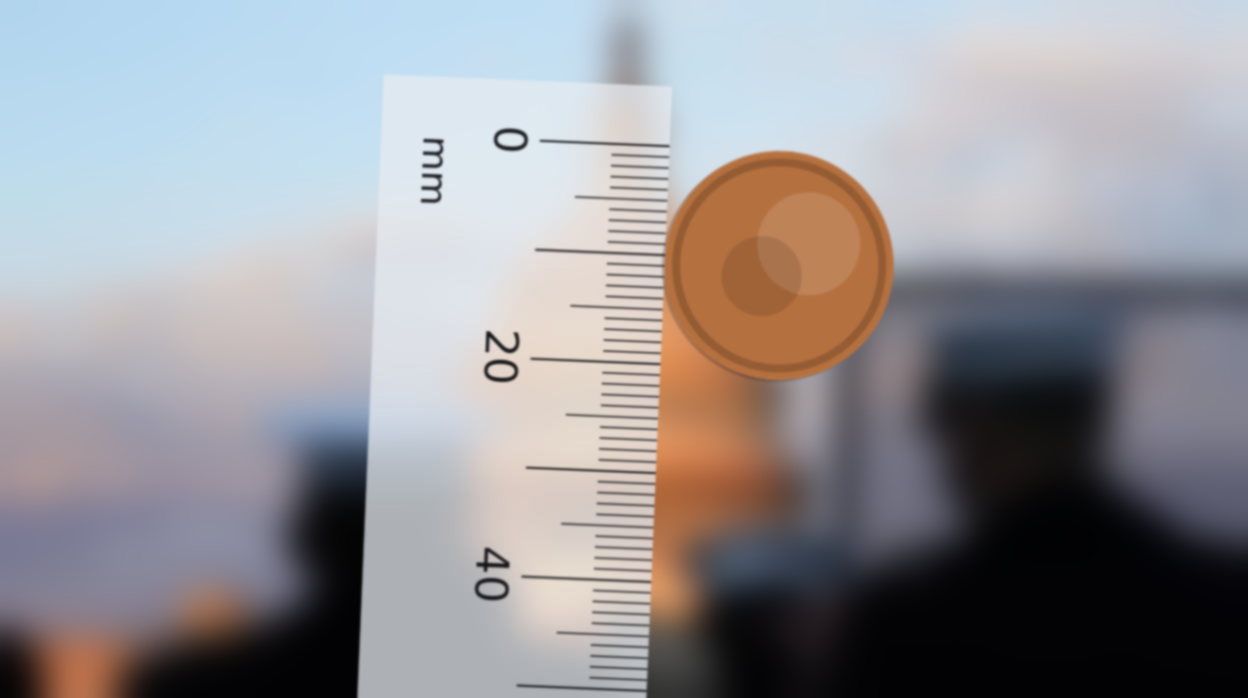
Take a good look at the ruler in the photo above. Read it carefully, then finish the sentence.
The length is 21 mm
